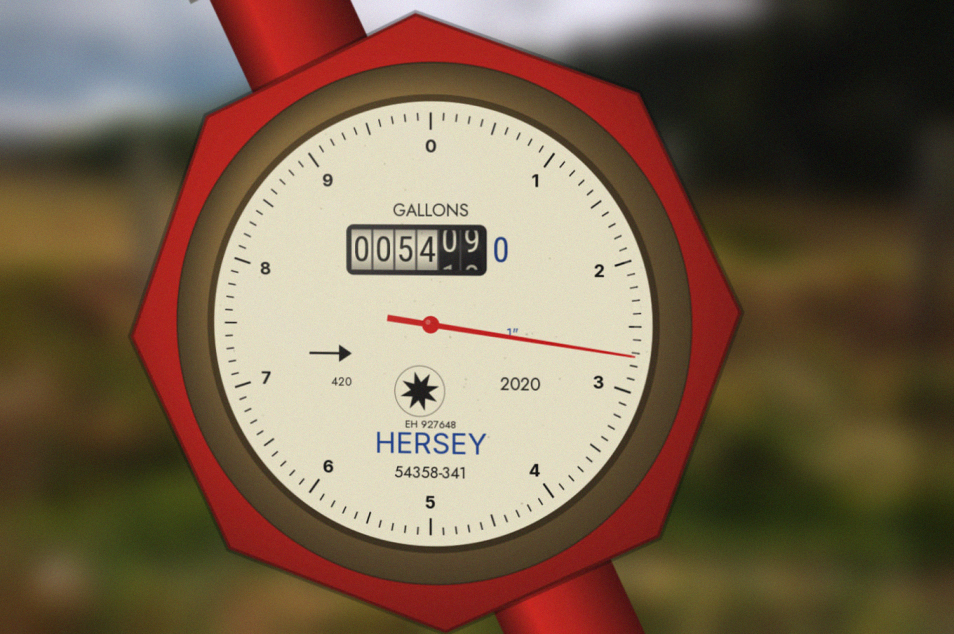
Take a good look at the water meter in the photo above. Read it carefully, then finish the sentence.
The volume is 54092.7 gal
